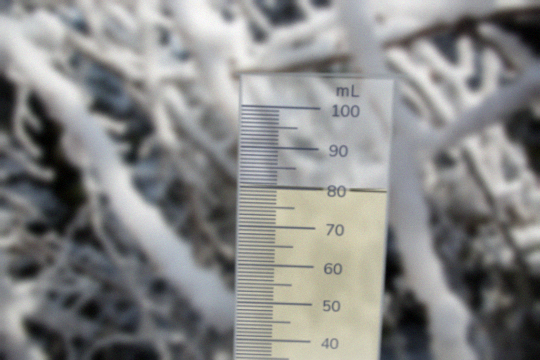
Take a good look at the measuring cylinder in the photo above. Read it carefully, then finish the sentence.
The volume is 80 mL
